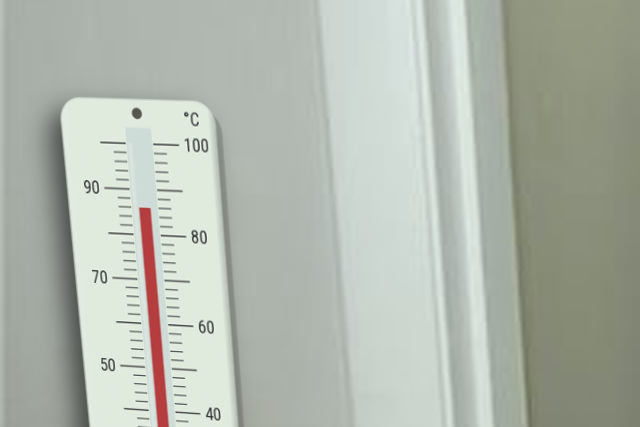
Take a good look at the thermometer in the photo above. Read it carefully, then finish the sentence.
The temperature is 86 °C
